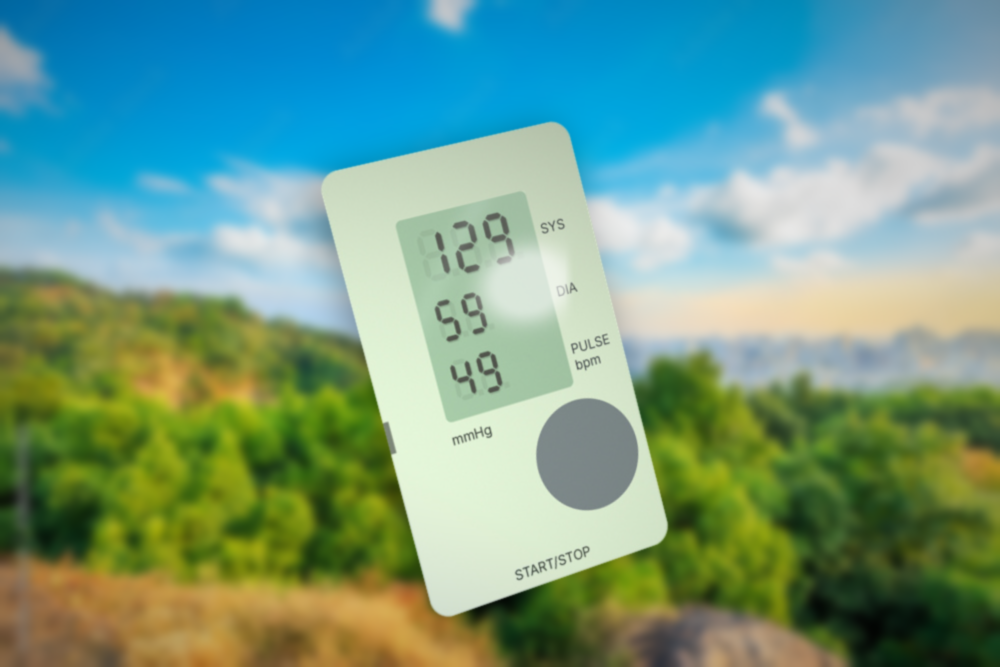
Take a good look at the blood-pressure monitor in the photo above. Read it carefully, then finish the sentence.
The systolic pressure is 129 mmHg
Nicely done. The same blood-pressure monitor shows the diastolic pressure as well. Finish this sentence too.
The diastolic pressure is 59 mmHg
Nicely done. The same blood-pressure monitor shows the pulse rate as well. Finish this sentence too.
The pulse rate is 49 bpm
